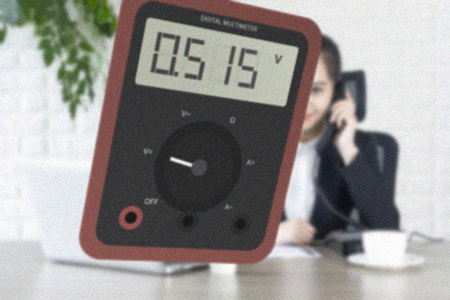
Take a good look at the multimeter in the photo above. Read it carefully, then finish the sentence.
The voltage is 0.515 V
